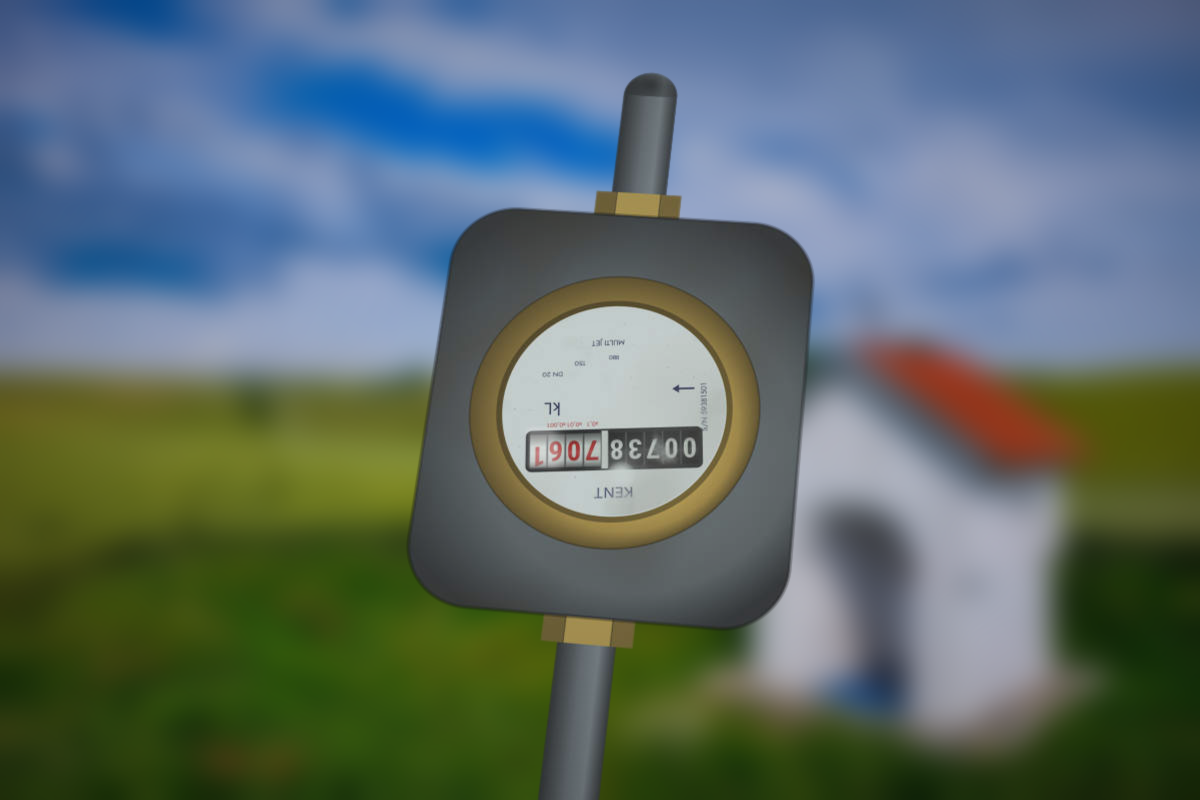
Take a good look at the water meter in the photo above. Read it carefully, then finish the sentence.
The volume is 738.7061 kL
